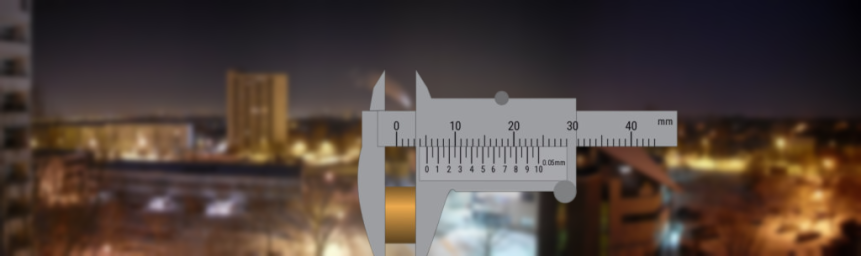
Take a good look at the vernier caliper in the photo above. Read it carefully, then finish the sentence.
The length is 5.2 mm
